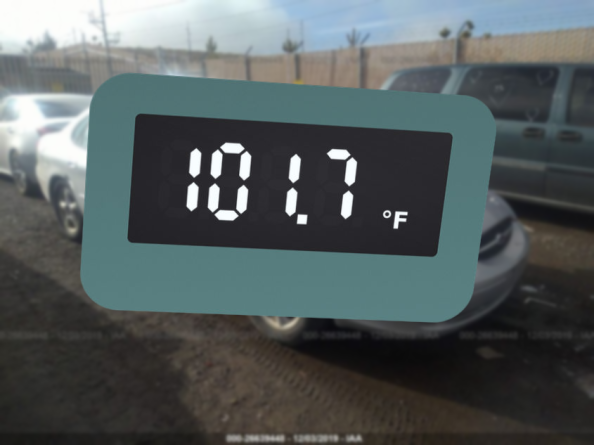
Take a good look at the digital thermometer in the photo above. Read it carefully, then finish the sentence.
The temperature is 101.7 °F
